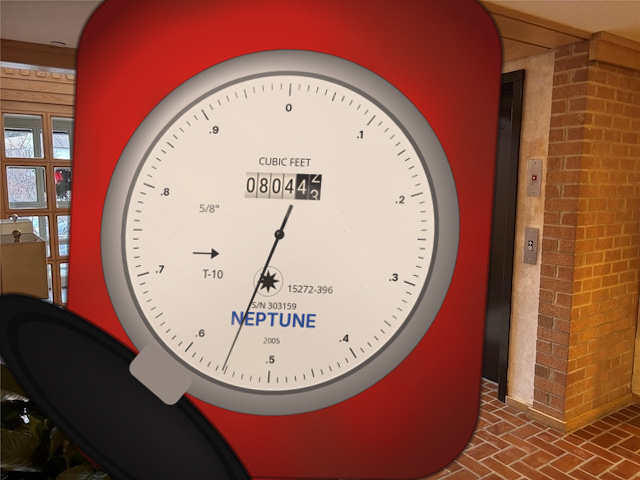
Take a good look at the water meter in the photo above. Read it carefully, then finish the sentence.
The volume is 80442.55 ft³
